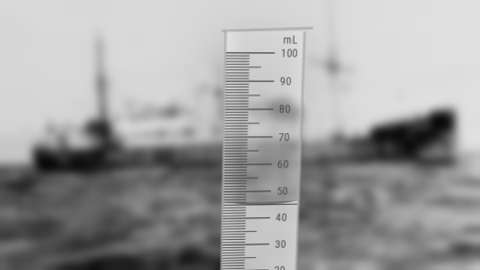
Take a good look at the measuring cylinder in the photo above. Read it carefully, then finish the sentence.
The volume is 45 mL
